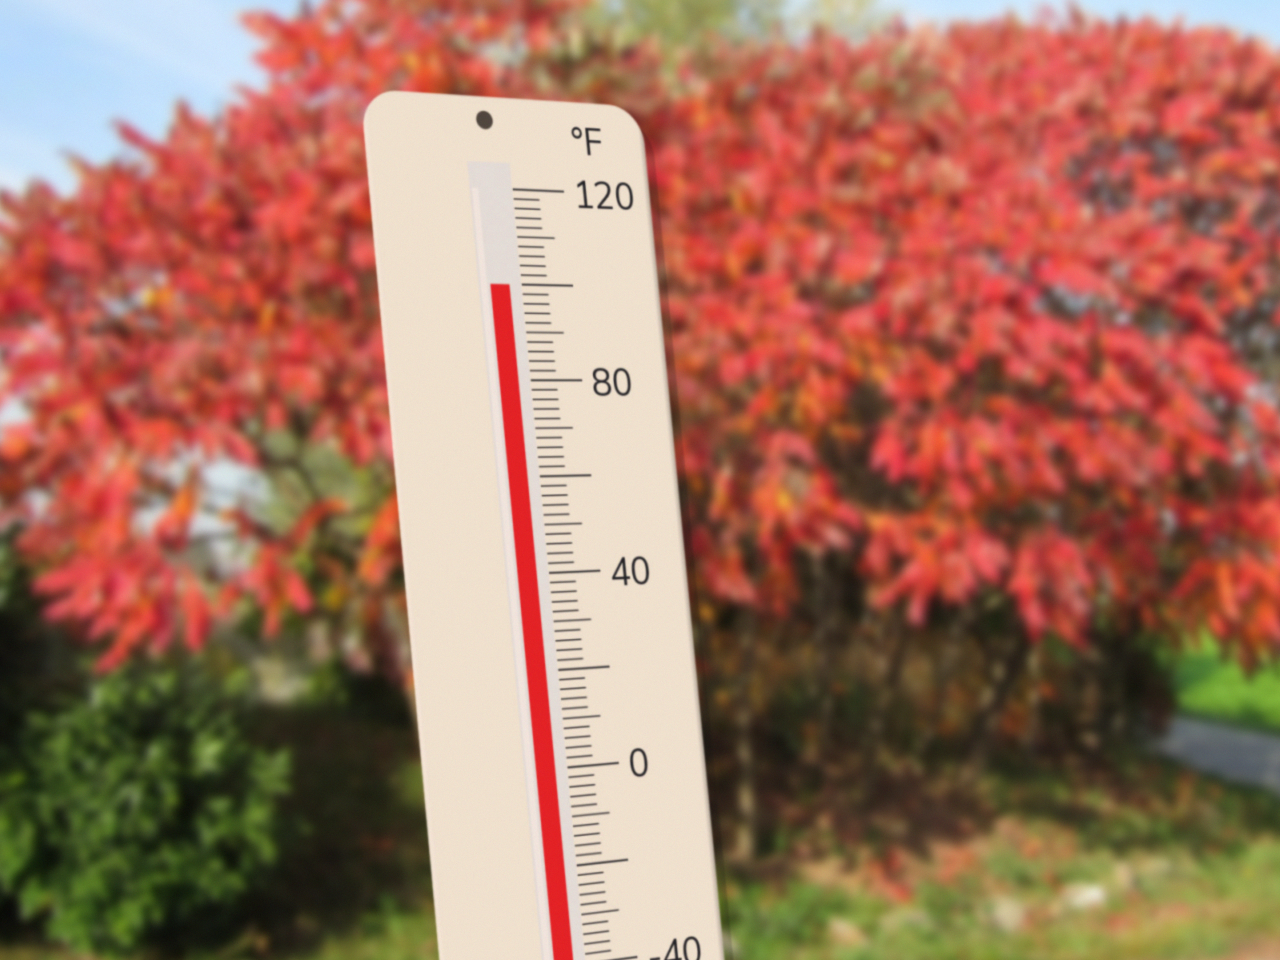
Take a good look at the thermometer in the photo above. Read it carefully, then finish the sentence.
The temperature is 100 °F
